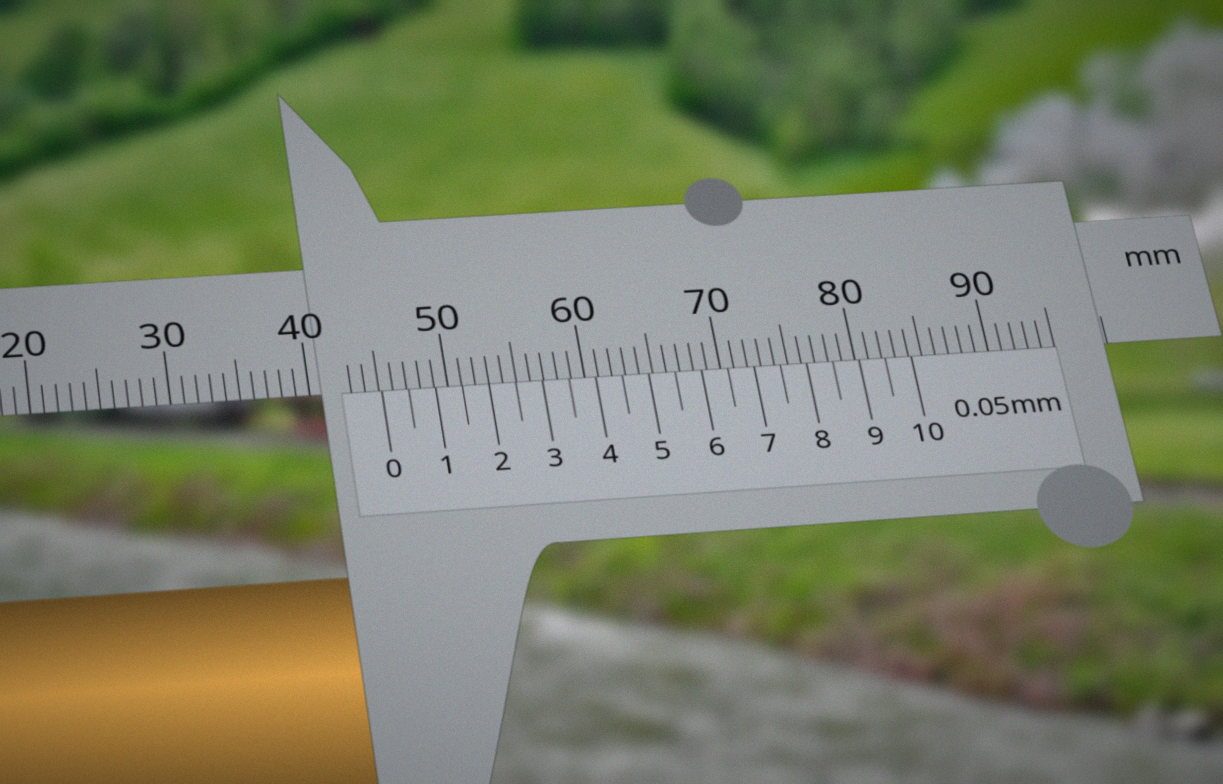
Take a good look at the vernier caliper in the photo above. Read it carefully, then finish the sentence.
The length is 45.2 mm
